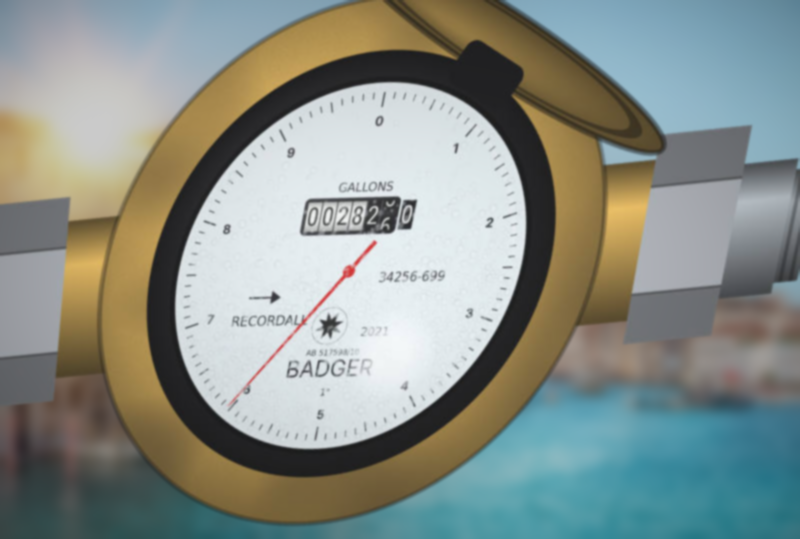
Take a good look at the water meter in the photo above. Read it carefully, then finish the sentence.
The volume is 28256.0 gal
